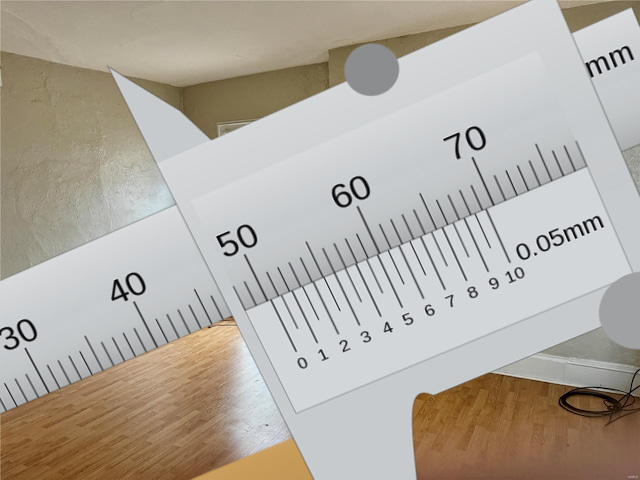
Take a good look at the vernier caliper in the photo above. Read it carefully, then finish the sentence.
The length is 50.3 mm
